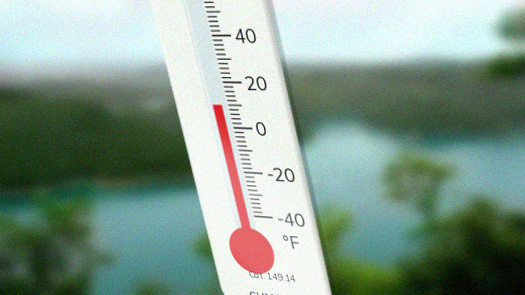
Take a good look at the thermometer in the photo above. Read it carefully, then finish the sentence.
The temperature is 10 °F
